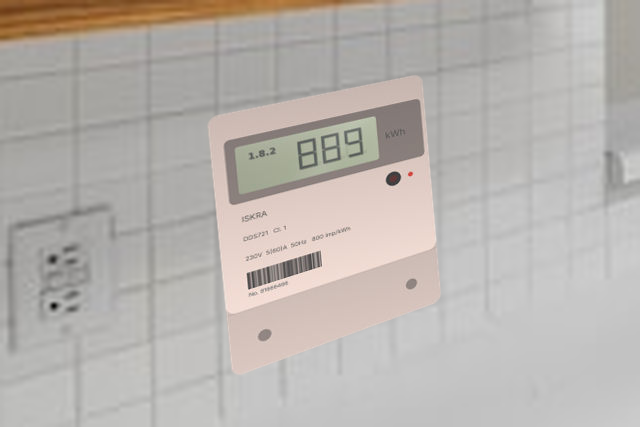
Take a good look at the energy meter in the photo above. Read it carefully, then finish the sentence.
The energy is 889 kWh
